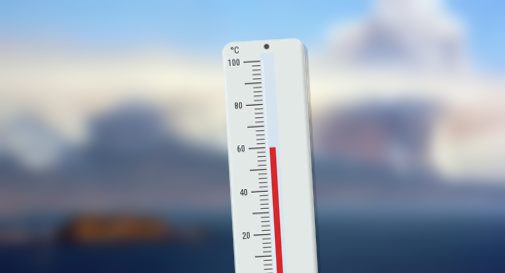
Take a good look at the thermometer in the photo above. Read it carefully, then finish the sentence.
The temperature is 60 °C
